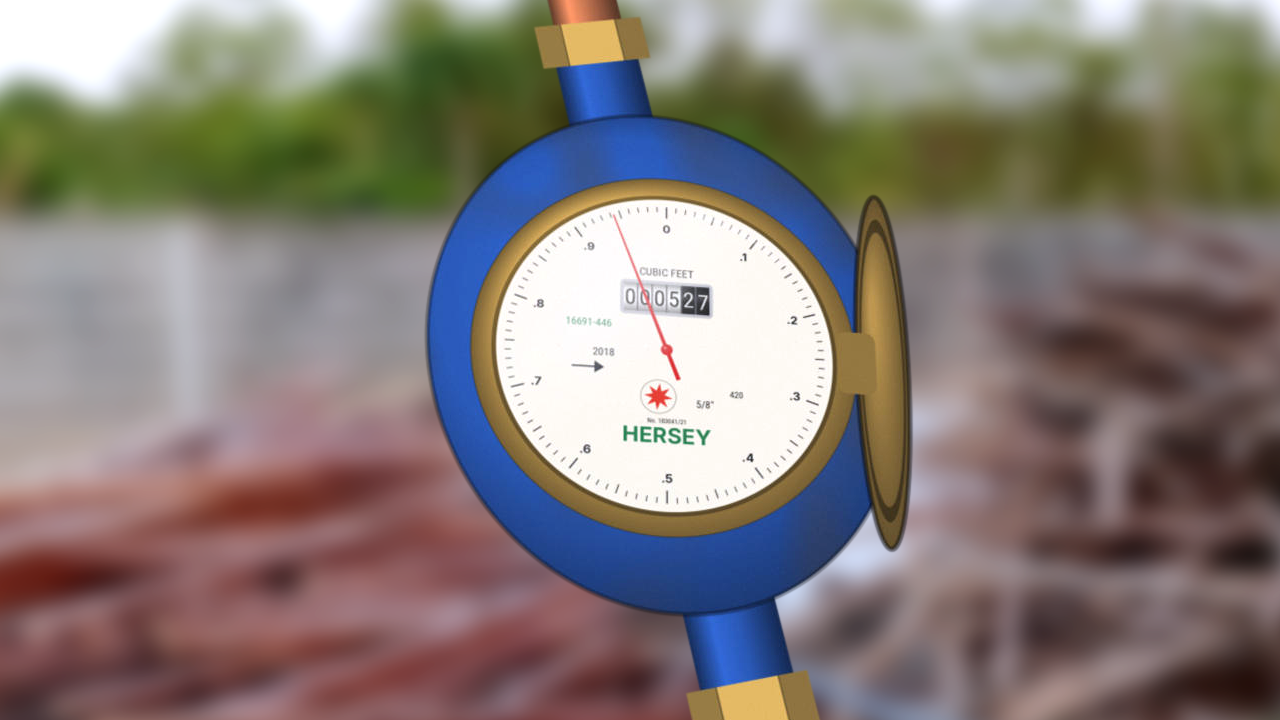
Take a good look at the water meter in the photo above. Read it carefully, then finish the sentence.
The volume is 526.94 ft³
